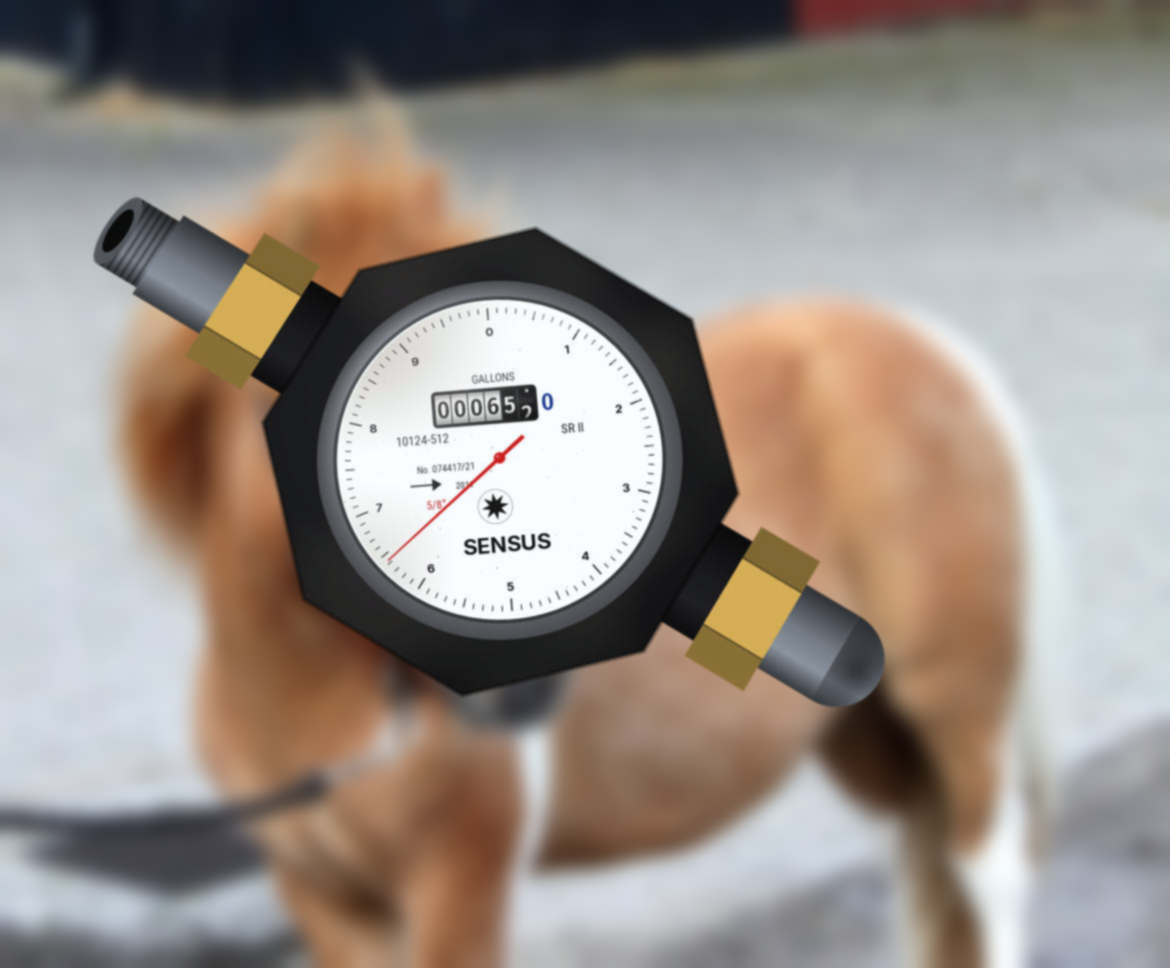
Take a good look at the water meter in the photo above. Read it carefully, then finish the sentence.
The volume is 6516.4 gal
